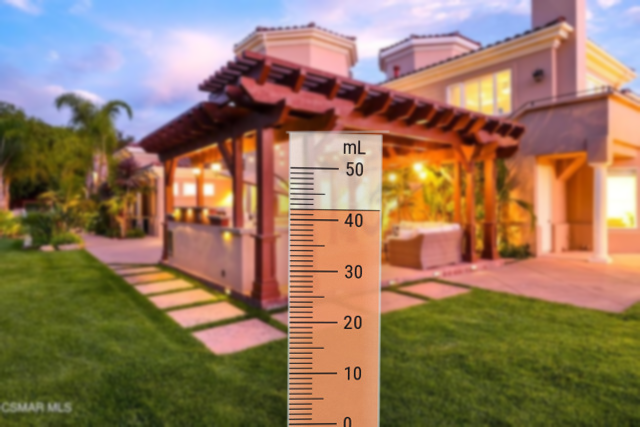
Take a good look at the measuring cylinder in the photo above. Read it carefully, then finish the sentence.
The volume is 42 mL
